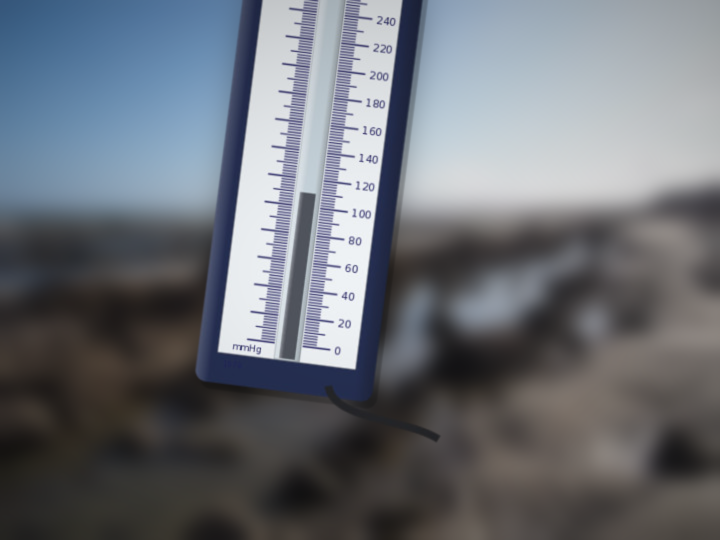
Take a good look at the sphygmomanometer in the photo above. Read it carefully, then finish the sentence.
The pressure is 110 mmHg
